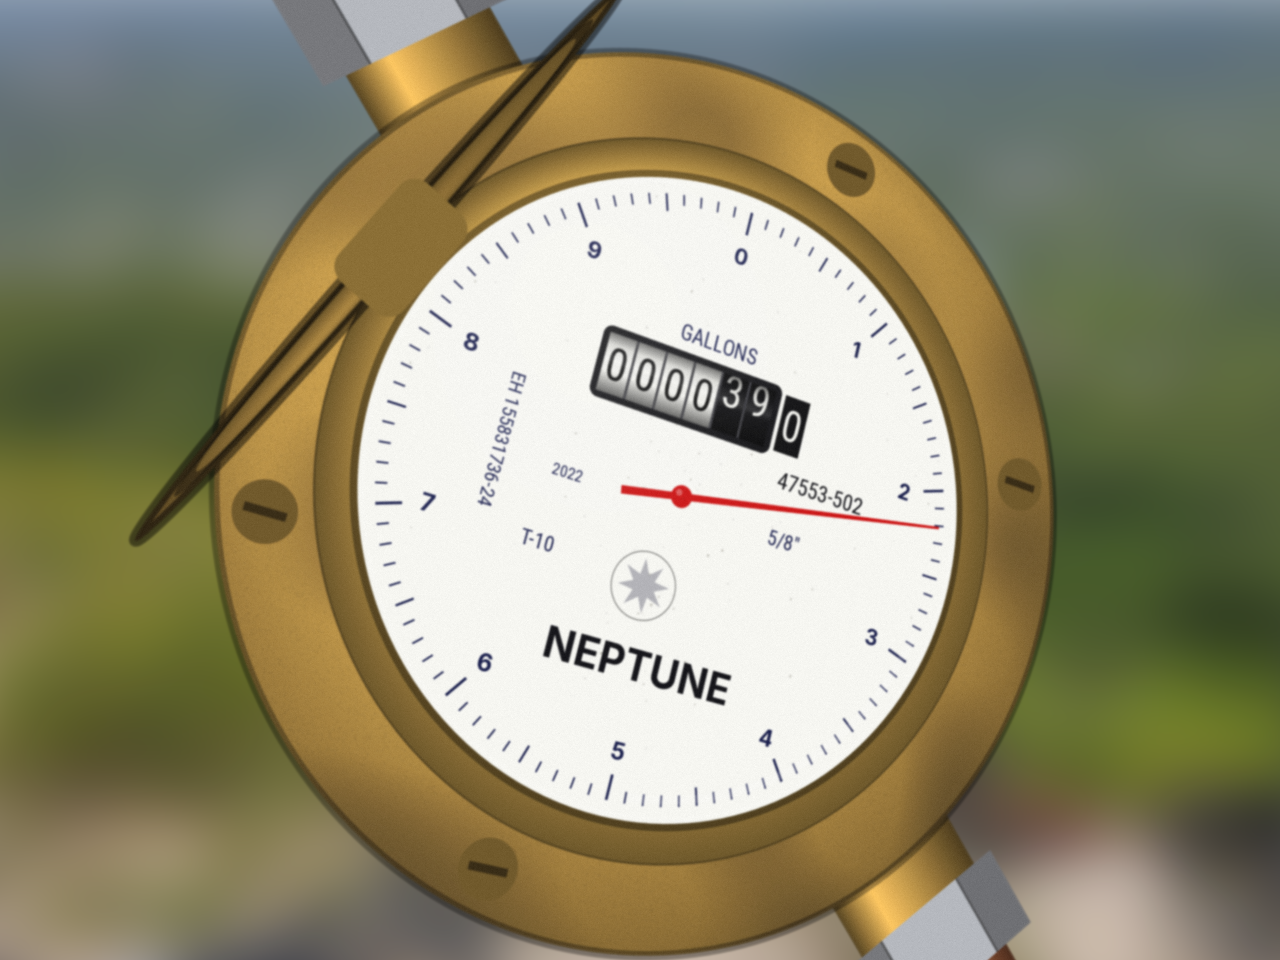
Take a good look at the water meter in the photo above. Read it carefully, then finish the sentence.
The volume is 392.2 gal
